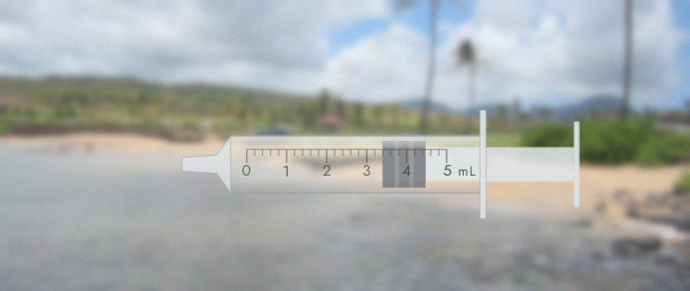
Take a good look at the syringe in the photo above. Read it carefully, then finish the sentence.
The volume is 3.4 mL
